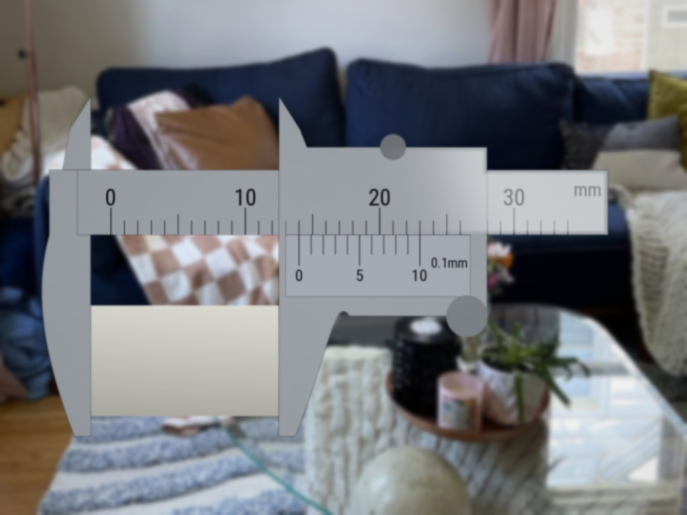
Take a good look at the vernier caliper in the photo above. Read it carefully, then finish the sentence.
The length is 14.0 mm
